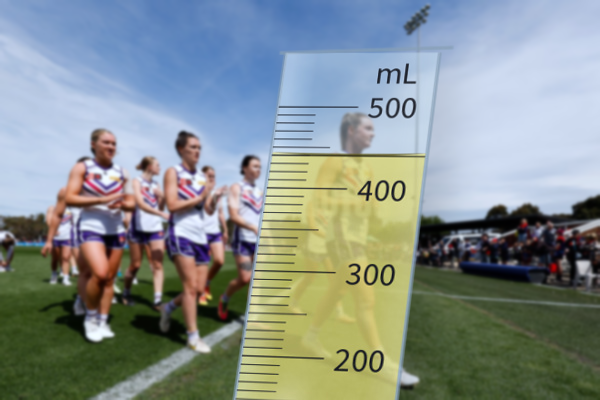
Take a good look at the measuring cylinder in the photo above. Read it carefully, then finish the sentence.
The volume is 440 mL
